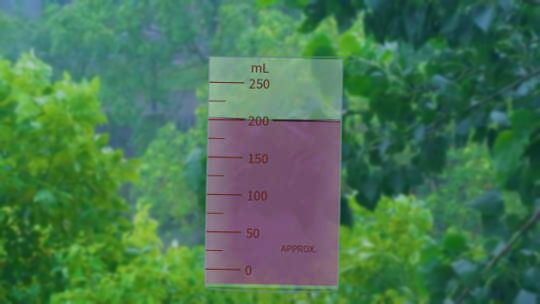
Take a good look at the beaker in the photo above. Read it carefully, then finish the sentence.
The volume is 200 mL
